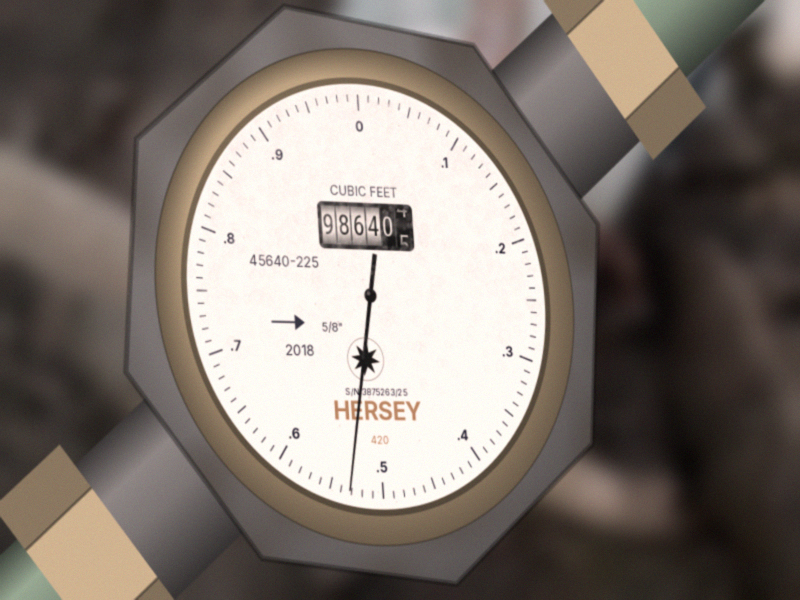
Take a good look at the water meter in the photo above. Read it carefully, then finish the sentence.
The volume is 986404.53 ft³
